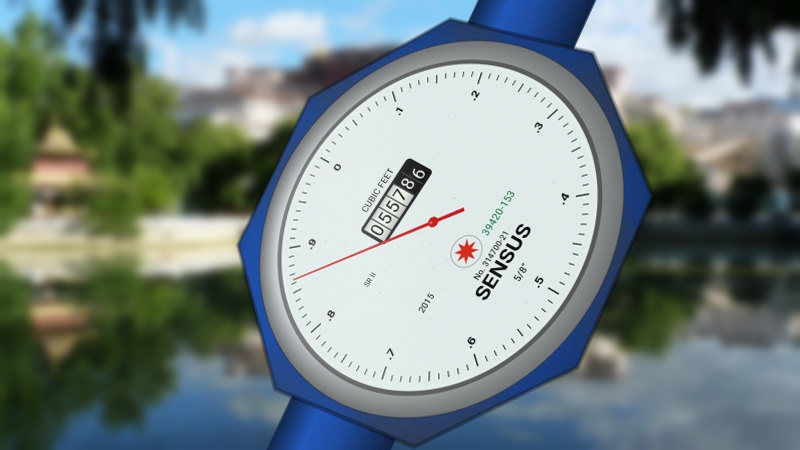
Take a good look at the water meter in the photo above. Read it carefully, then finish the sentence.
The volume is 55785.86 ft³
